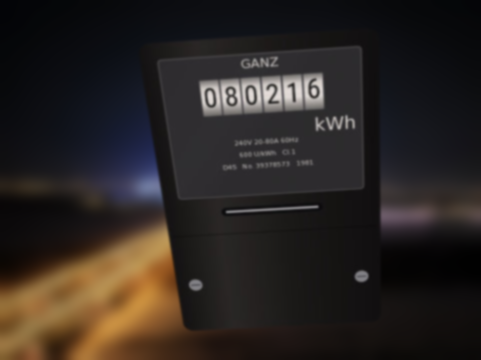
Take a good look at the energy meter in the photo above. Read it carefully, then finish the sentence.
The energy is 80216 kWh
